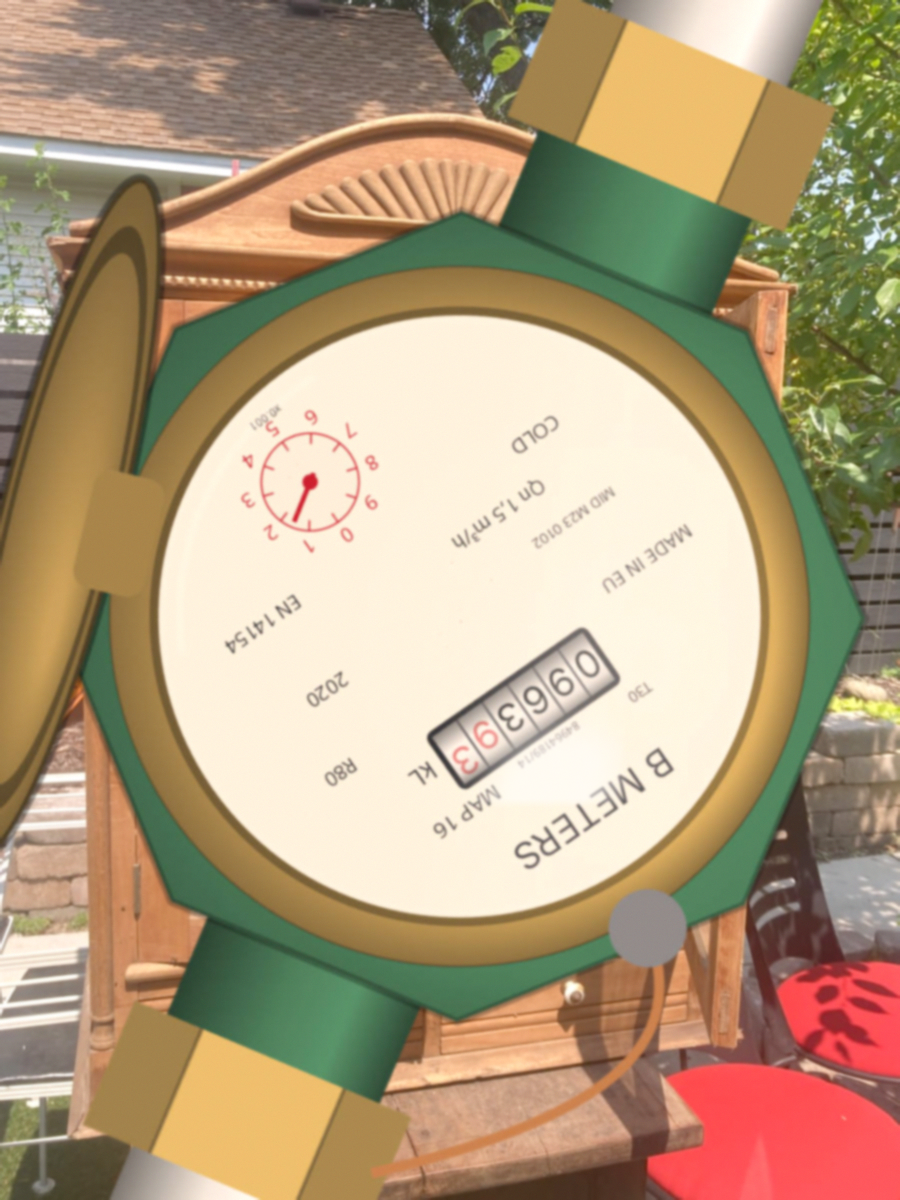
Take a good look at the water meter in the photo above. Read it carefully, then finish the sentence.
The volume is 963.931 kL
